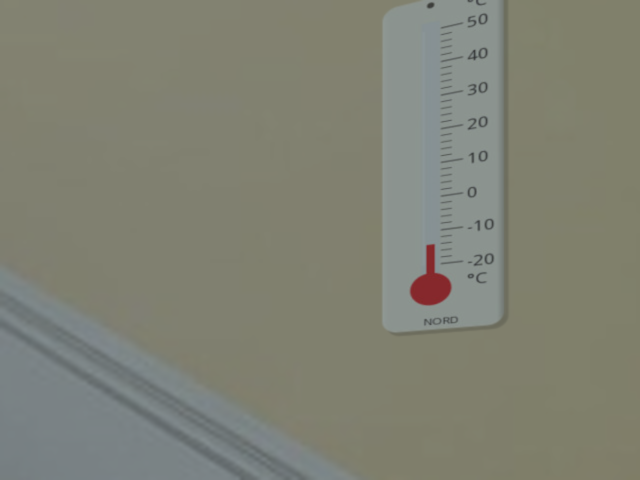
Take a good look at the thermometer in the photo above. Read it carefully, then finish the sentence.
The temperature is -14 °C
